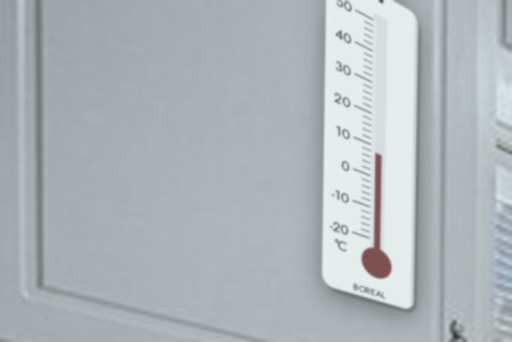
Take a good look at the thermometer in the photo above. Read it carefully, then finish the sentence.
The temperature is 8 °C
